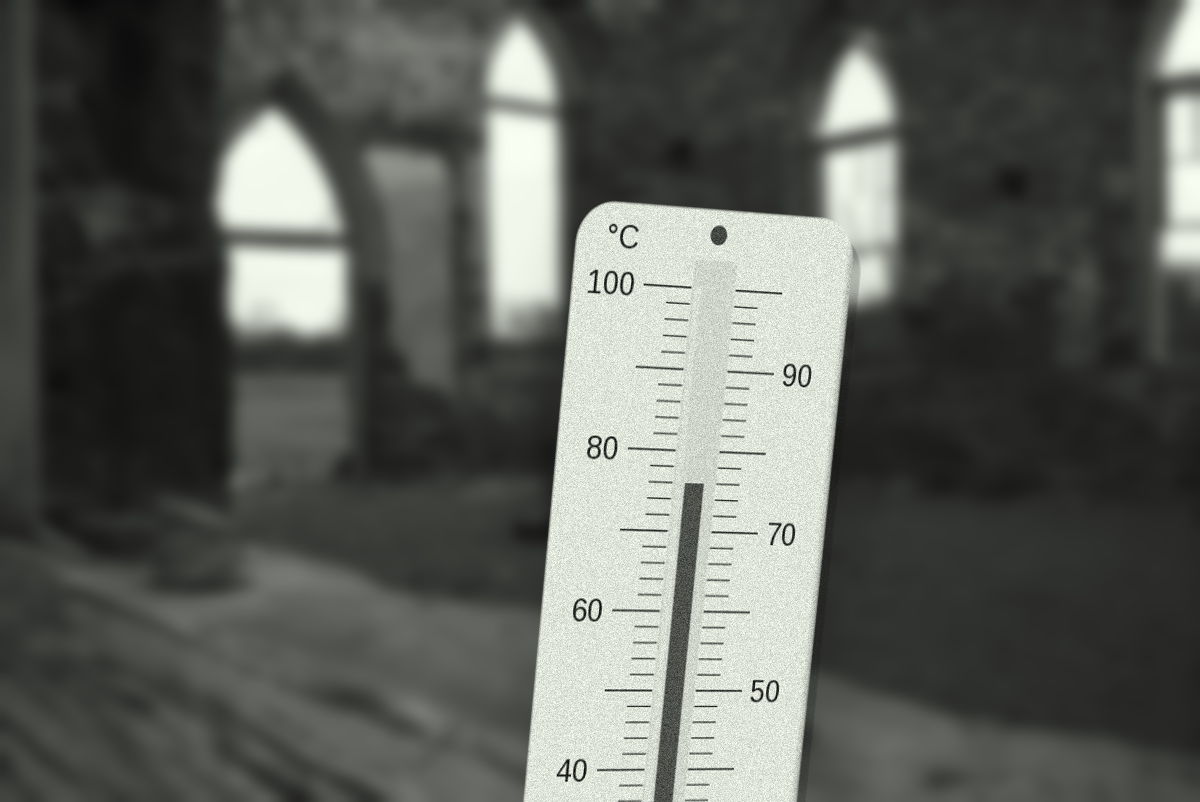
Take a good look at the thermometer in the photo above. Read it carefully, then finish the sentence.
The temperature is 76 °C
